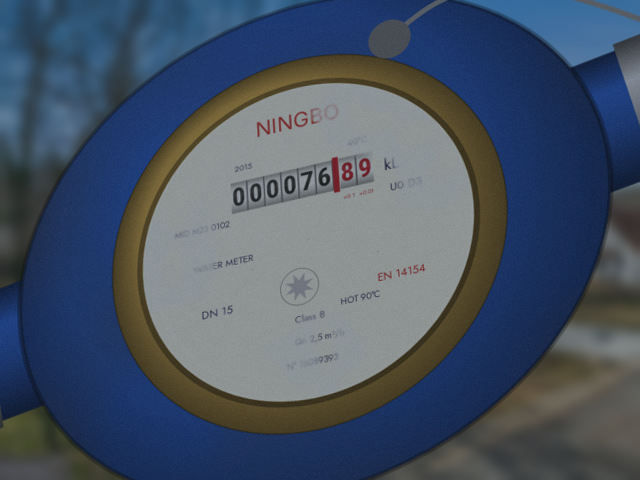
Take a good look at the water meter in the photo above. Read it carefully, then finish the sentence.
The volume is 76.89 kL
